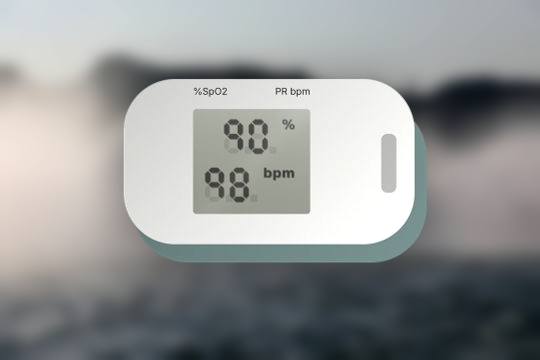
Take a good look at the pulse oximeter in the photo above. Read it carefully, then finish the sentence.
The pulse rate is 98 bpm
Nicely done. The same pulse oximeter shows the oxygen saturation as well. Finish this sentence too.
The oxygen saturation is 90 %
